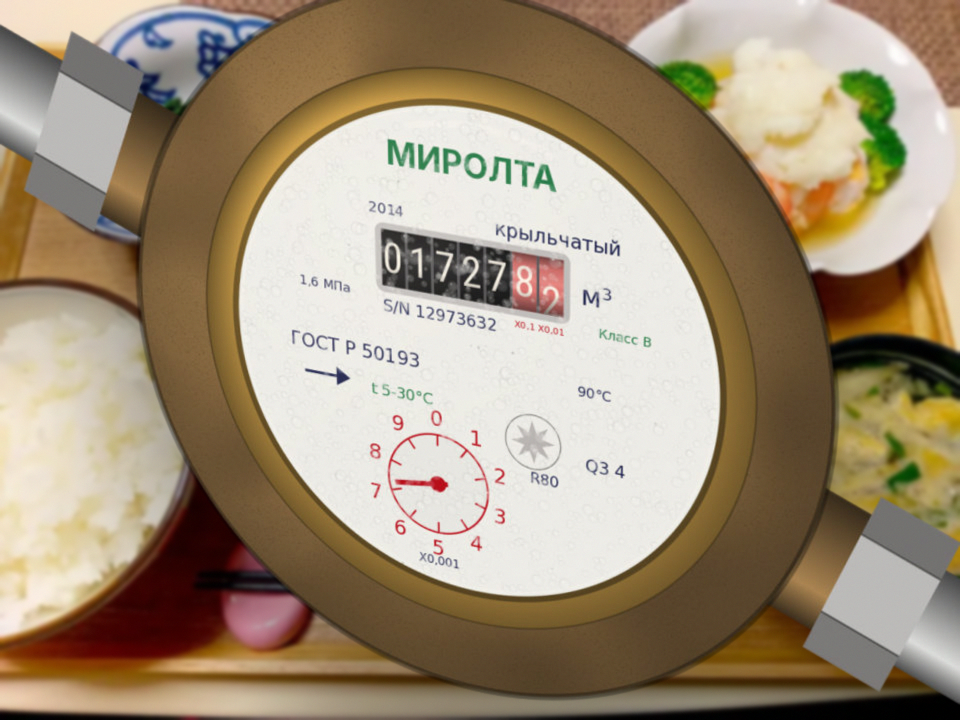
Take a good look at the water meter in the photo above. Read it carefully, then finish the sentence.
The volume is 1727.817 m³
